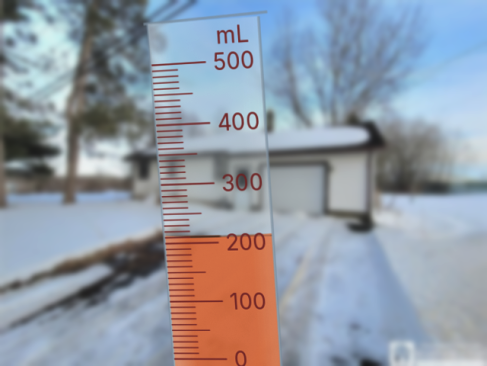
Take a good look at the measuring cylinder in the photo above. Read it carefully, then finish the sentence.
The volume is 210 mL
